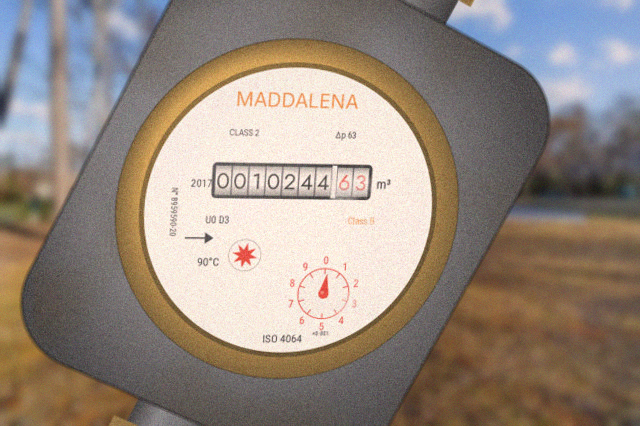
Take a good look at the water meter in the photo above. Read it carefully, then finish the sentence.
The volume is 10244.630 m³
